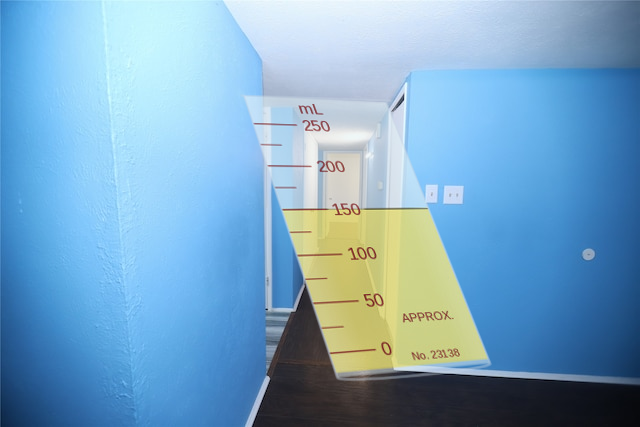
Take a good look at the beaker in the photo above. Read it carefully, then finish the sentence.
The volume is 150 mL
